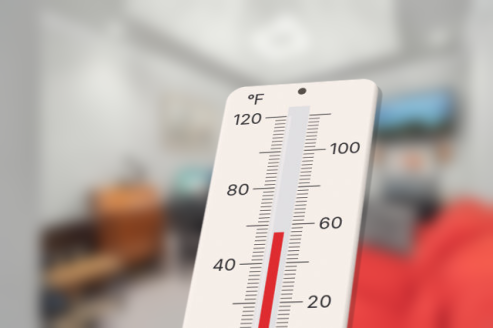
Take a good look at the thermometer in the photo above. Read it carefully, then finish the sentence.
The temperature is 56 °F
